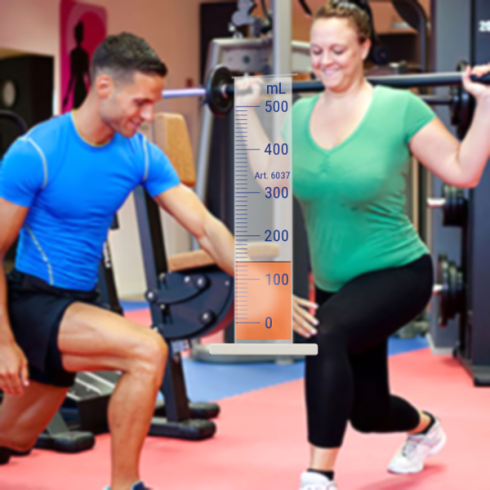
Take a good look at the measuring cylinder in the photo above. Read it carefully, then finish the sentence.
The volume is 140 mL
